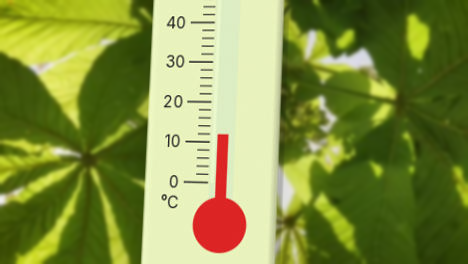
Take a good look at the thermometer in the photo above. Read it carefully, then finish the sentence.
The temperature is 12 °C
